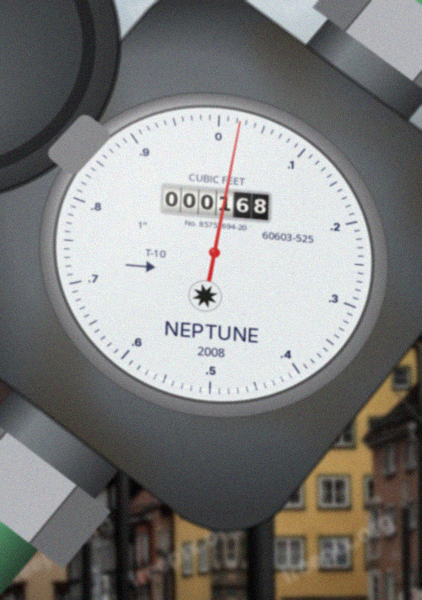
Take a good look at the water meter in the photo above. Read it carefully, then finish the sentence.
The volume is 168.02 ft³
